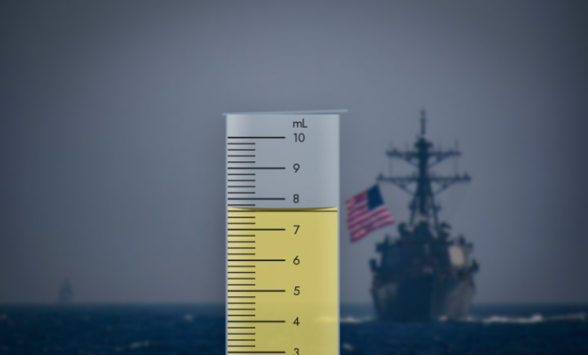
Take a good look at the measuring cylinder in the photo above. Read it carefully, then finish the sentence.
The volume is 7.6 mL
